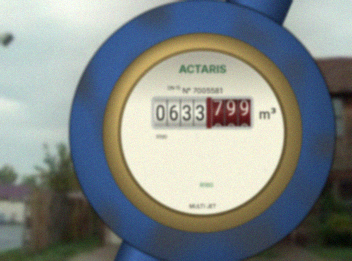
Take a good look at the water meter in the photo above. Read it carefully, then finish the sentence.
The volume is 633.799 m³
